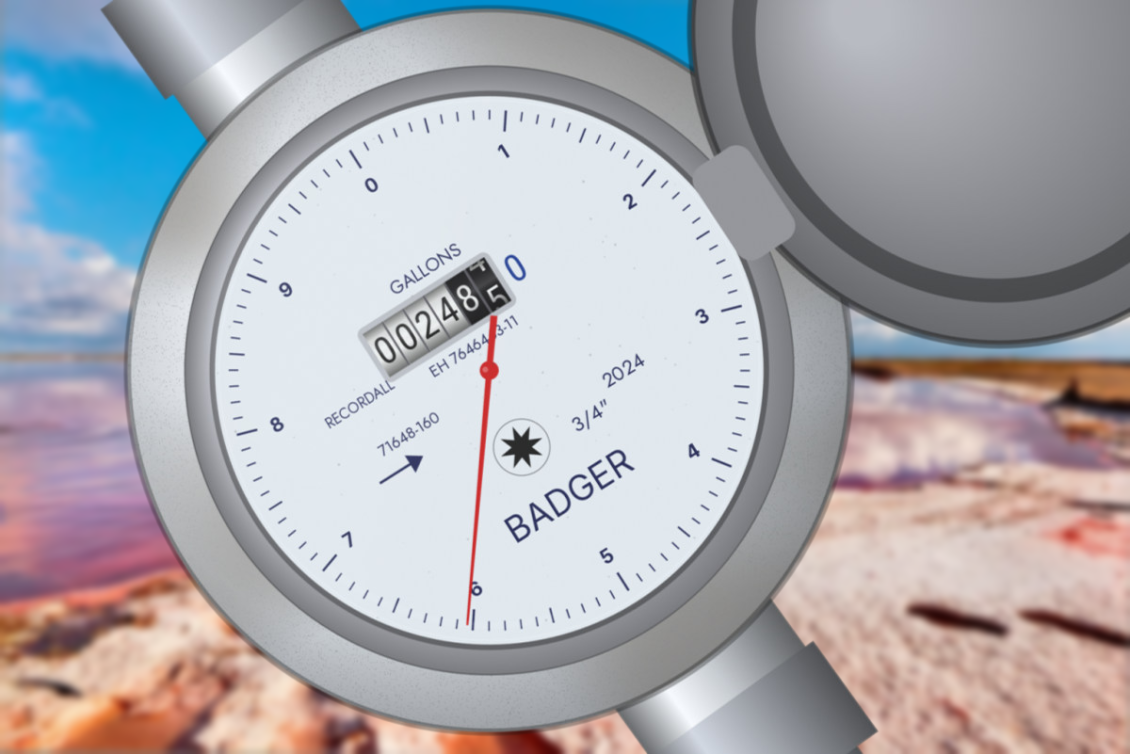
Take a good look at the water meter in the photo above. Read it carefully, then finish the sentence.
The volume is 24846.0 gal
